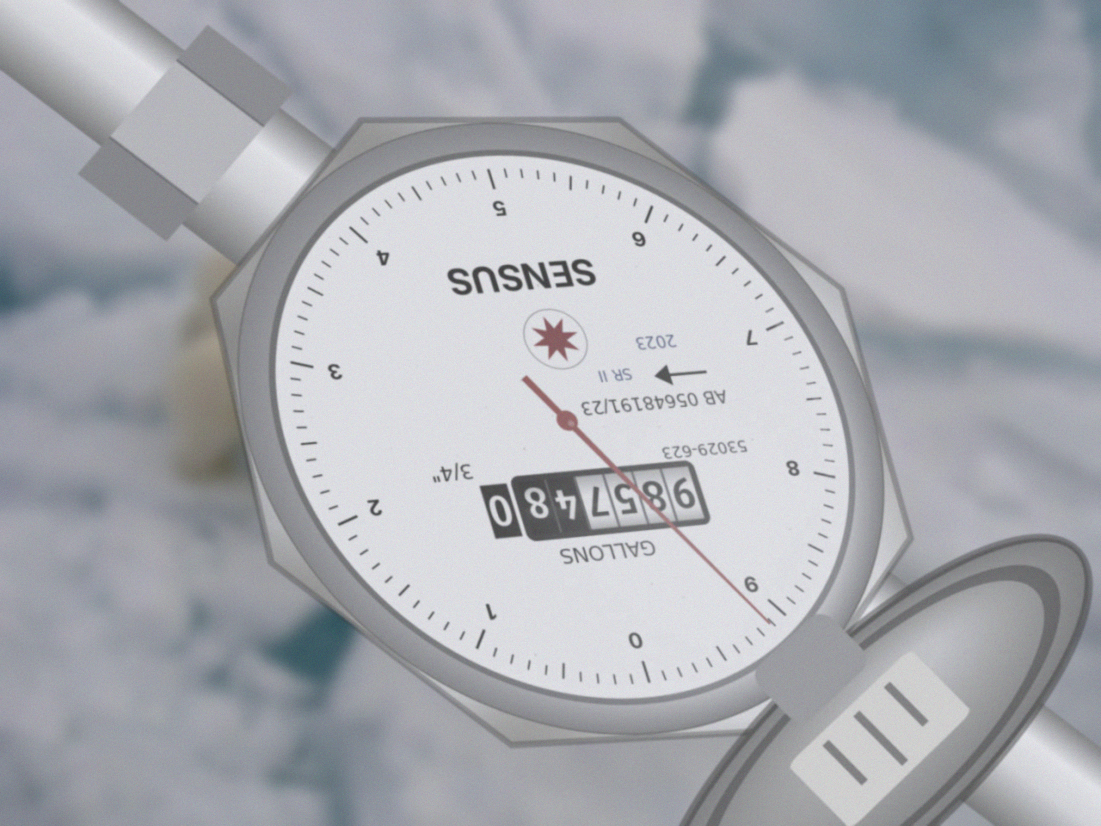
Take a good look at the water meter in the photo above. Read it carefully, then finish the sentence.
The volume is 9857479.1 gal
